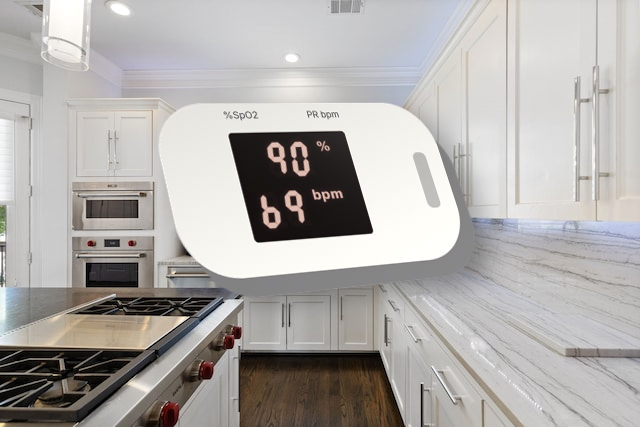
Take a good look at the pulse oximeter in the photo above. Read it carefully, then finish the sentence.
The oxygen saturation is 90 %
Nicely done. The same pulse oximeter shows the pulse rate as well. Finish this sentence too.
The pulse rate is 69 bpm
